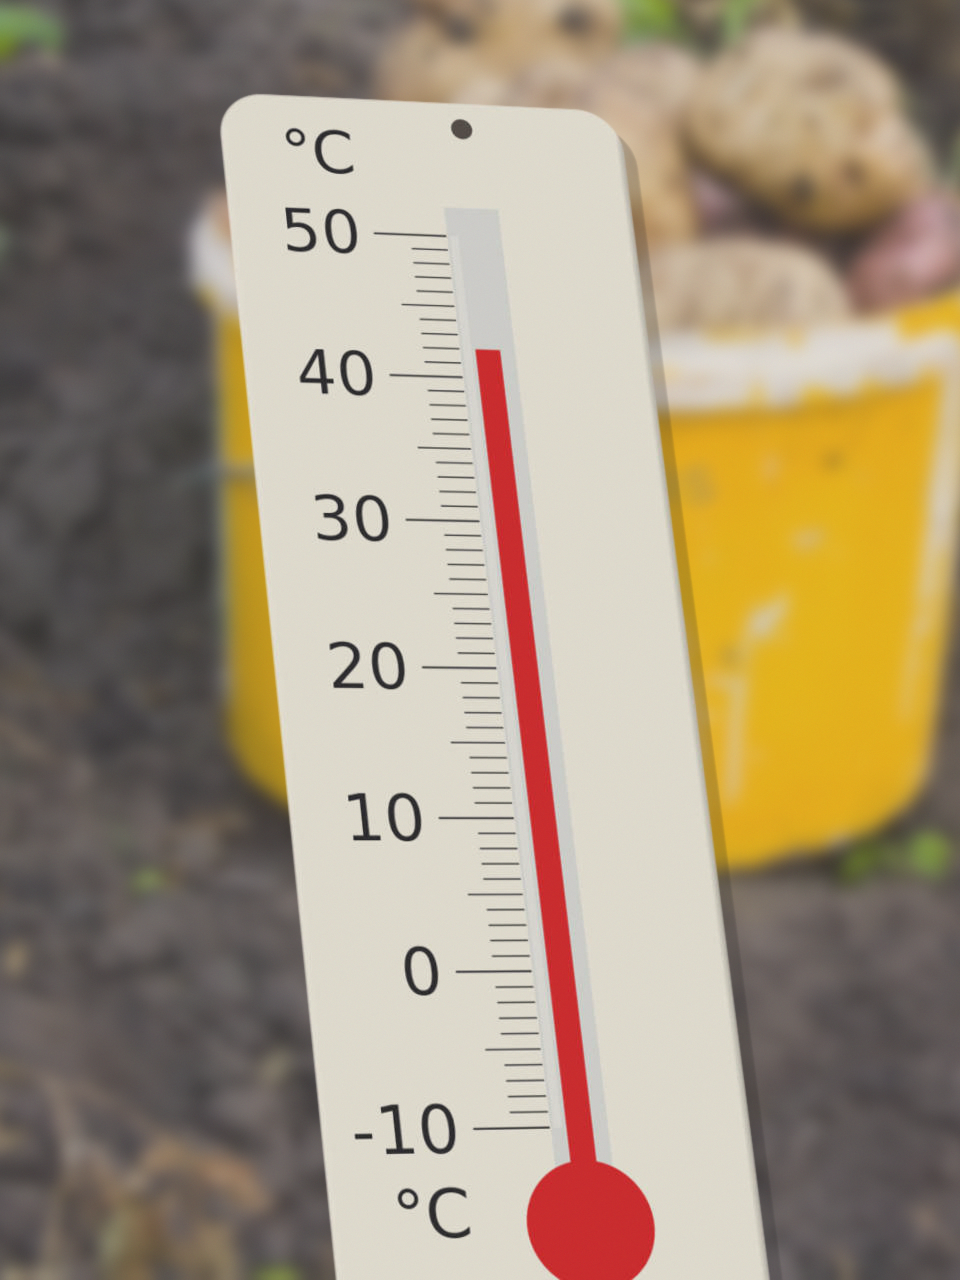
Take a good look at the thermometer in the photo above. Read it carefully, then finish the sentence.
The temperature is 42 °C
